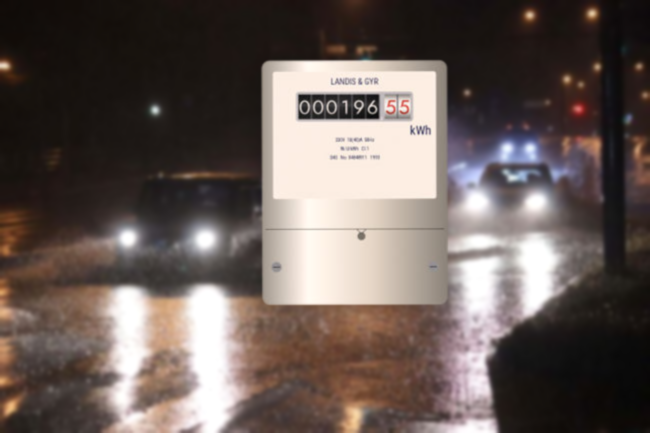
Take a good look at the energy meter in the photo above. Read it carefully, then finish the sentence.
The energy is 196.55 kWh
